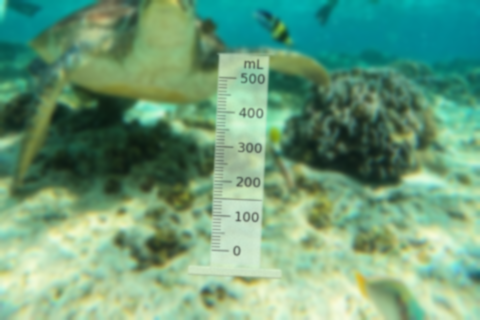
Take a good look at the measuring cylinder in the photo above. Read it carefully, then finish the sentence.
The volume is 150 mL
